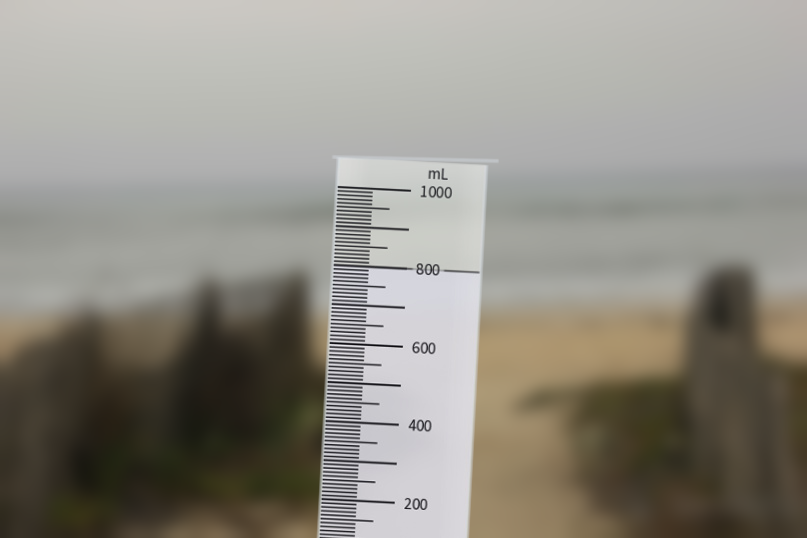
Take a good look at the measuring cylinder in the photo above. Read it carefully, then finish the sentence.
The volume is 800 mL
